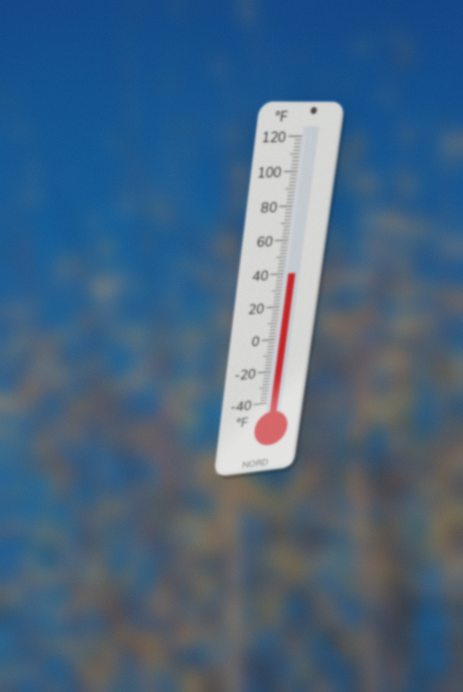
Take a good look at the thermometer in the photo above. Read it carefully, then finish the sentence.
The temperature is 40 °F
